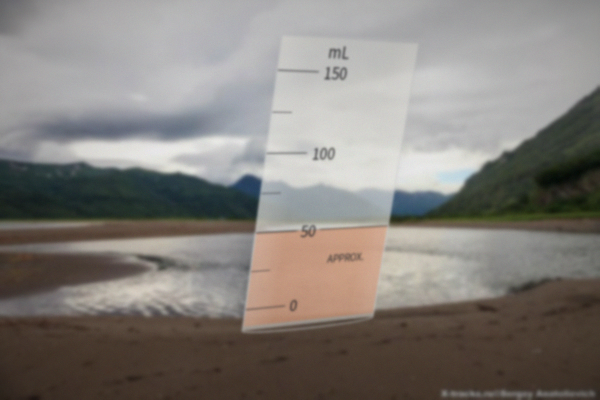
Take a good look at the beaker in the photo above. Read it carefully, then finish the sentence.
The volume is 50 mL
